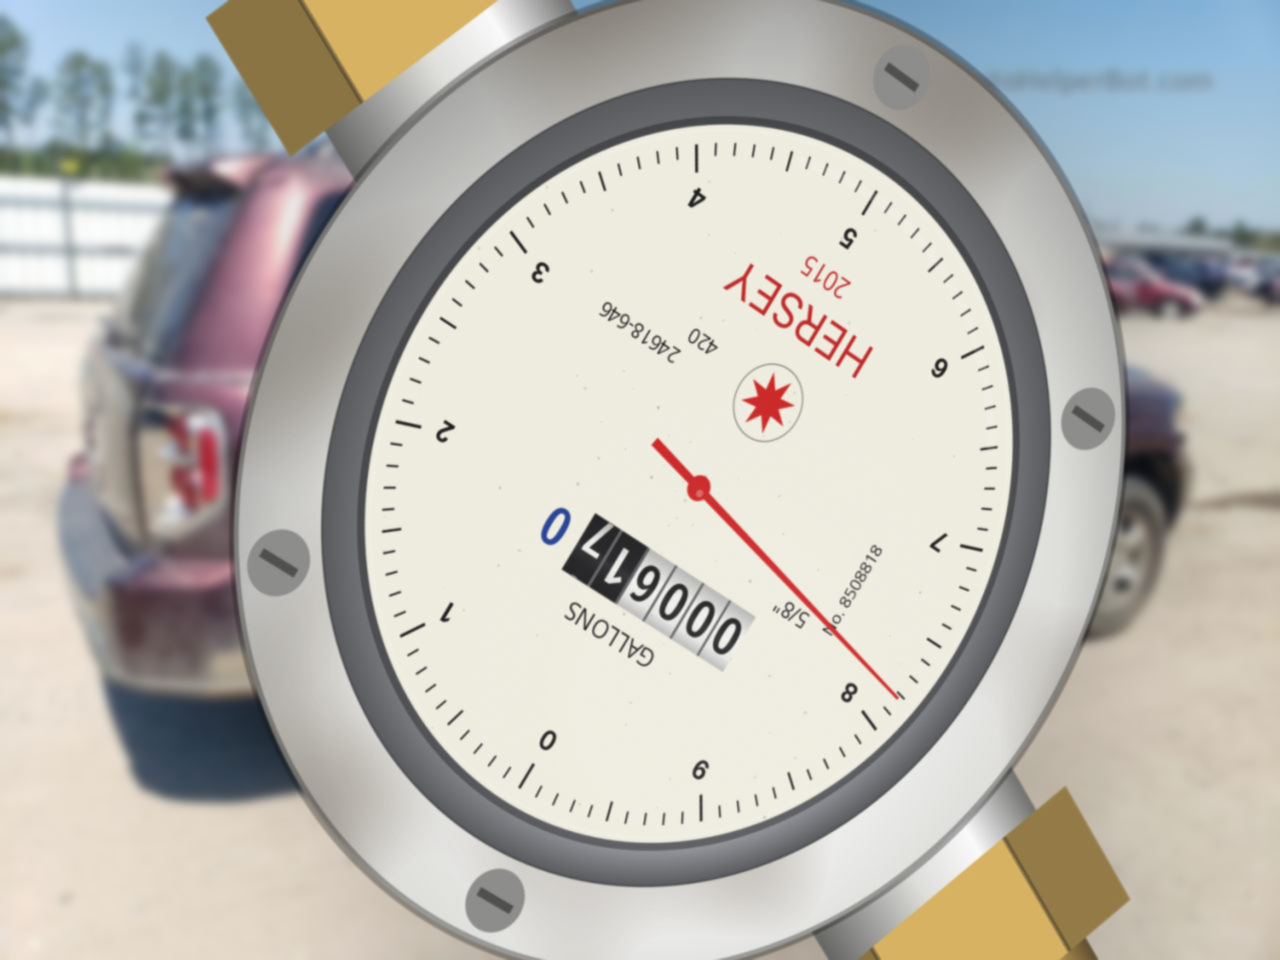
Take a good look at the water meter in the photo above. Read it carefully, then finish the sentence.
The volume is 6167.8 gal
